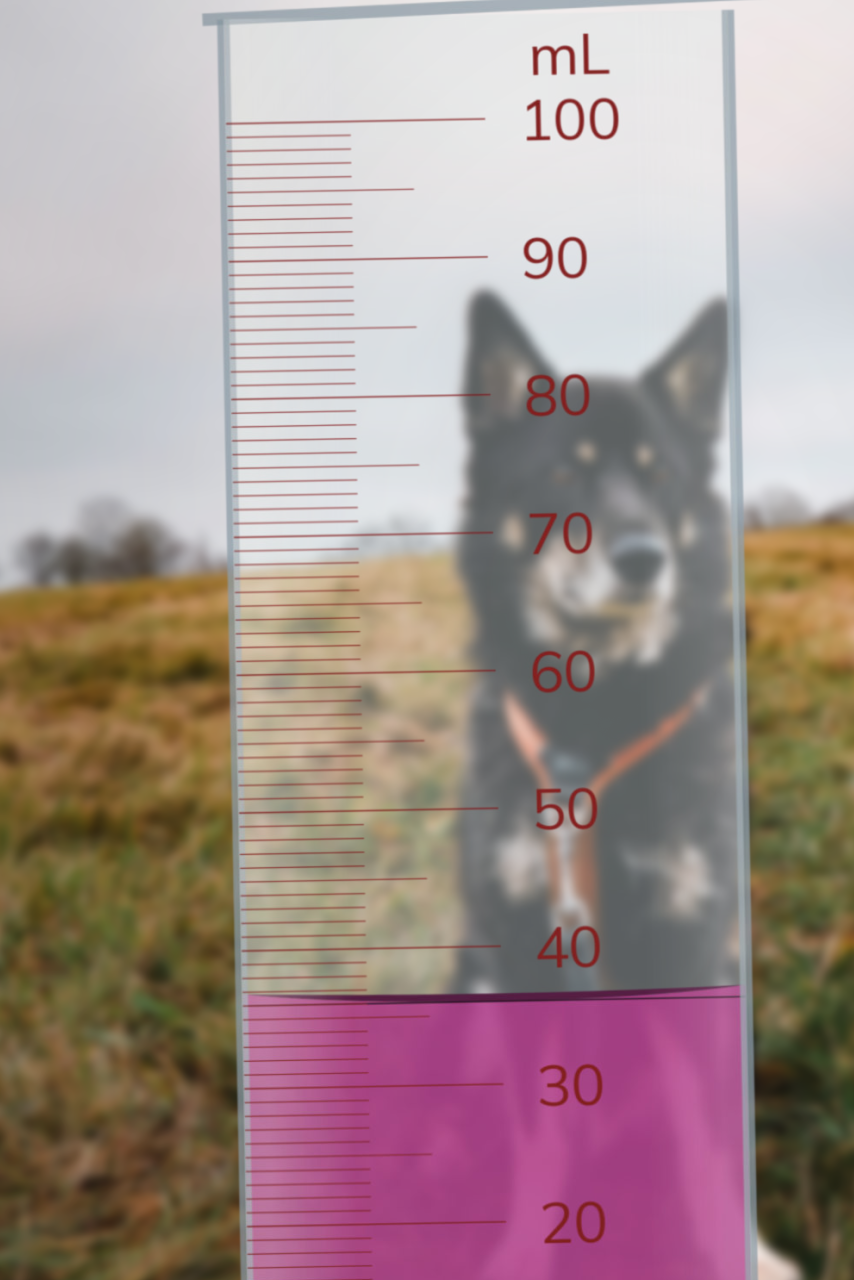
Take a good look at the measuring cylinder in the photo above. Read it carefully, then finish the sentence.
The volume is 36 mL
